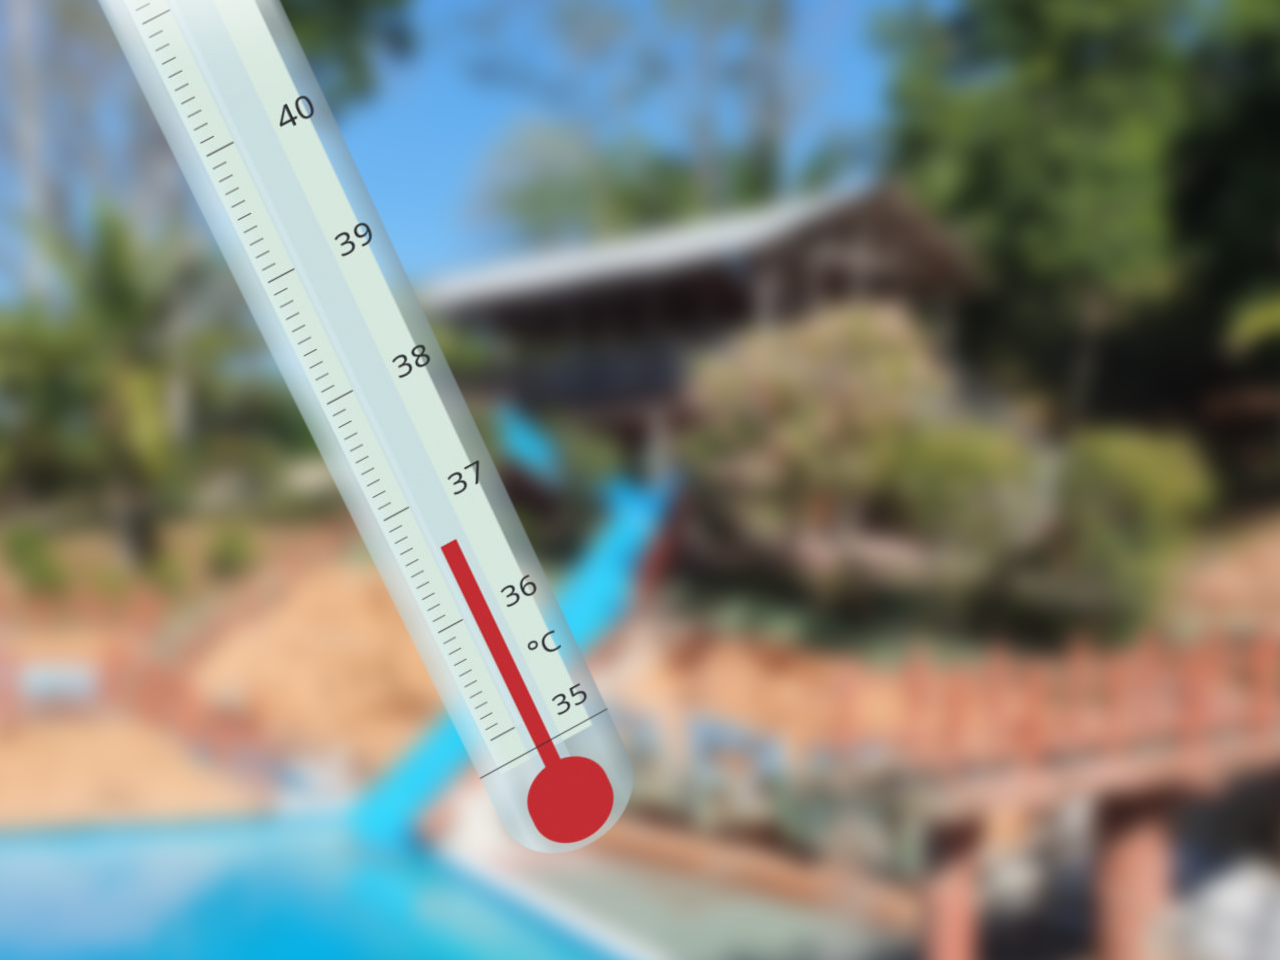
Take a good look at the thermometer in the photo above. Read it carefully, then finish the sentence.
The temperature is 36.6 °C
